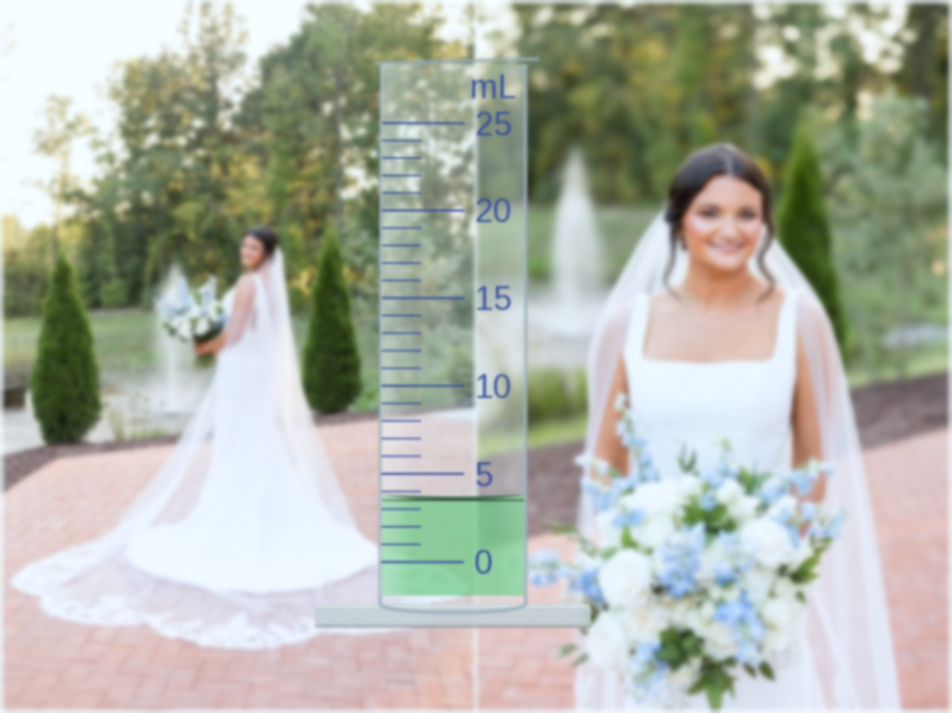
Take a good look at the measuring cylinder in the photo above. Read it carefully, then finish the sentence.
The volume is 3.5 mL
